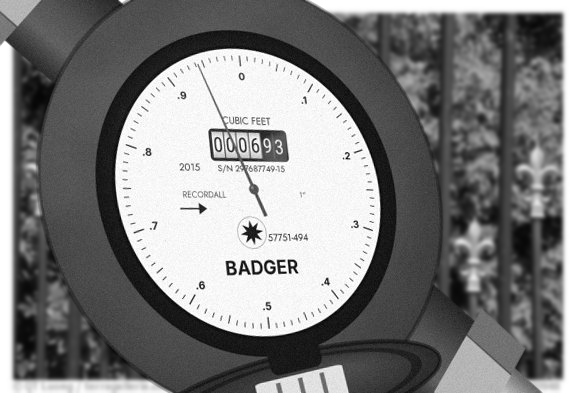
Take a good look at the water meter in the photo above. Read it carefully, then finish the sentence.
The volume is 692.94 ft³
